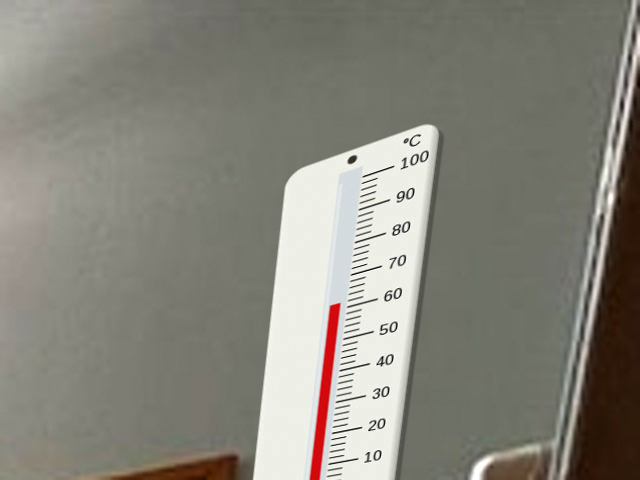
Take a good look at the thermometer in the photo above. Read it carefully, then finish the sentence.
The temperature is 62 °C
